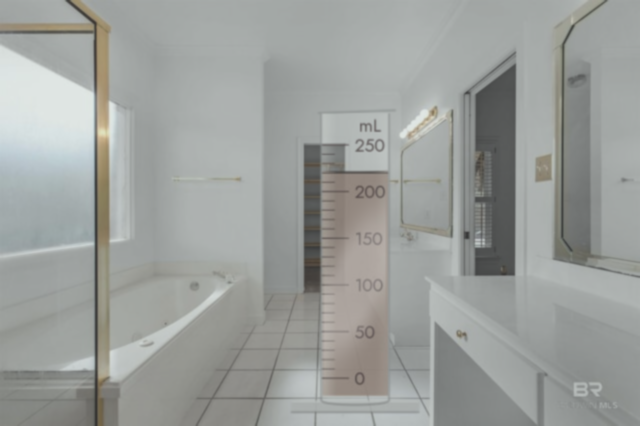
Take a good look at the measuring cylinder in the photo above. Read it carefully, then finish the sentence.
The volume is 220 mL
